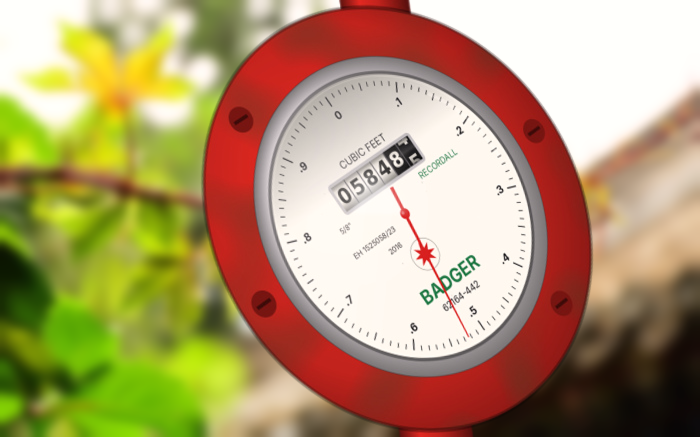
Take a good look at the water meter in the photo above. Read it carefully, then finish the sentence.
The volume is 58484.52 ft³
